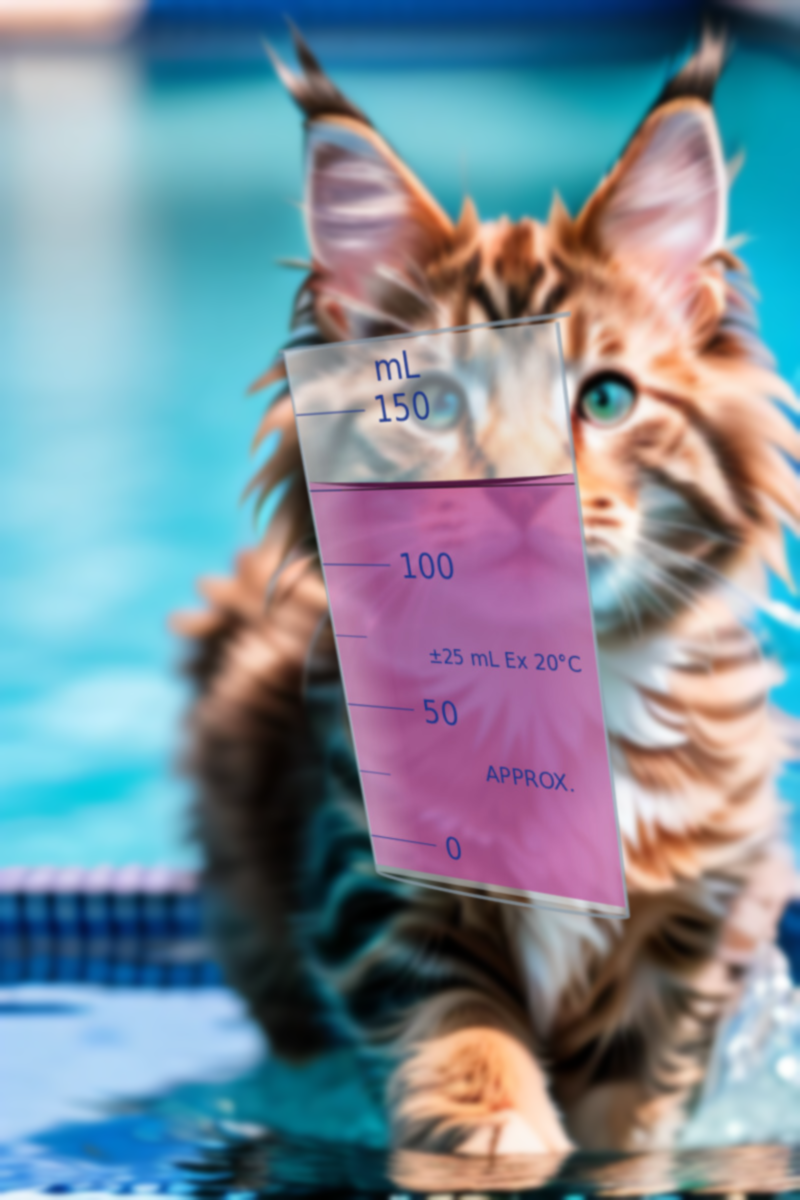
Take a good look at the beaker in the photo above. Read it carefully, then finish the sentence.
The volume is 125 mL
